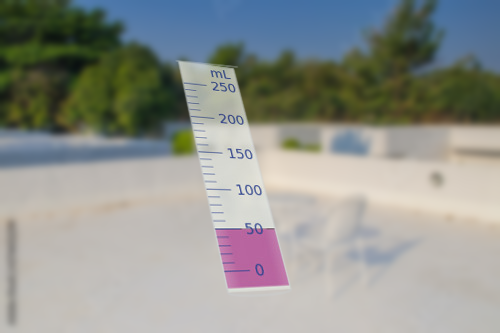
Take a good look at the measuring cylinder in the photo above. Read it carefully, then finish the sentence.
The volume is 50 mL
